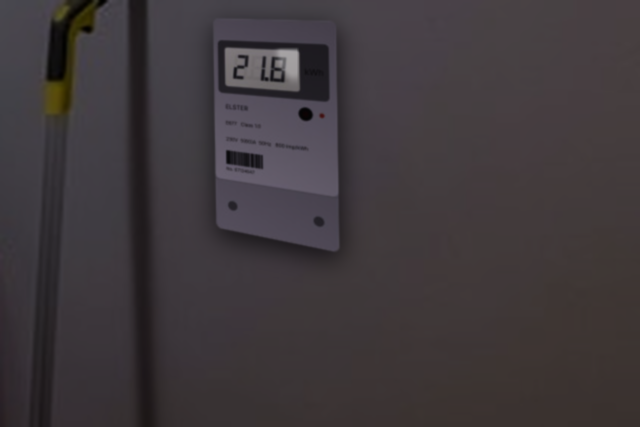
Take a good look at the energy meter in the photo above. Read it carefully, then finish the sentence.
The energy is 21.8 kWh
